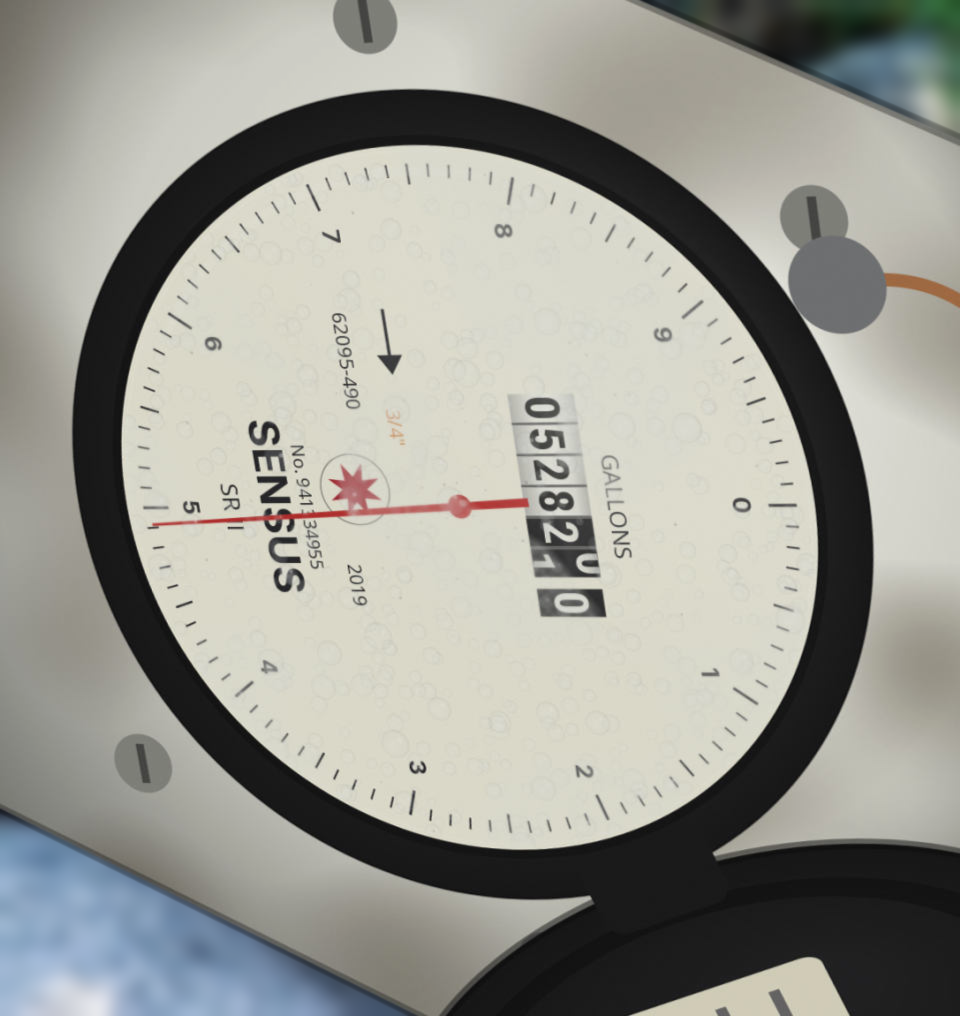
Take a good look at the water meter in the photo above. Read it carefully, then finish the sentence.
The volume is 528204.9 gal
